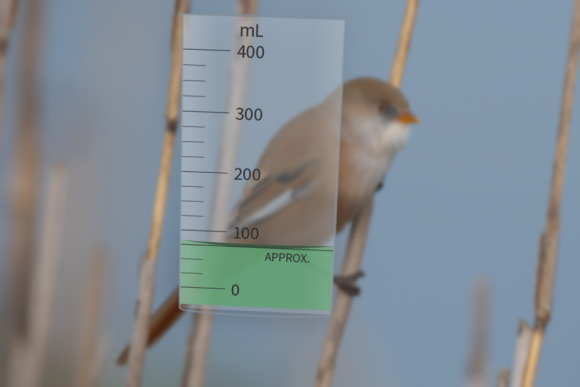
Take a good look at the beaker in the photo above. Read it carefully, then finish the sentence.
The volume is 75 mL
